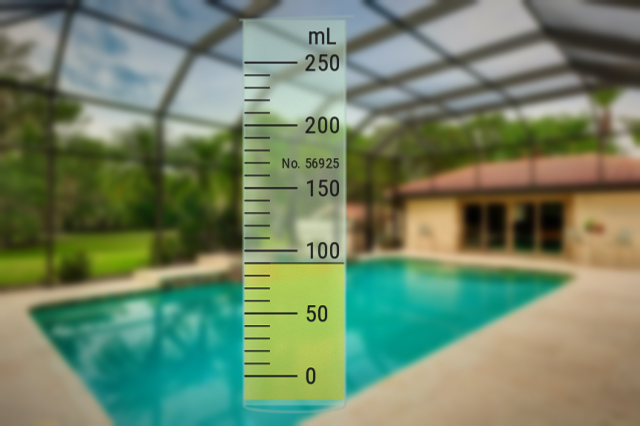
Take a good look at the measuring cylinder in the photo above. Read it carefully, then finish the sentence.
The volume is 90 mL
